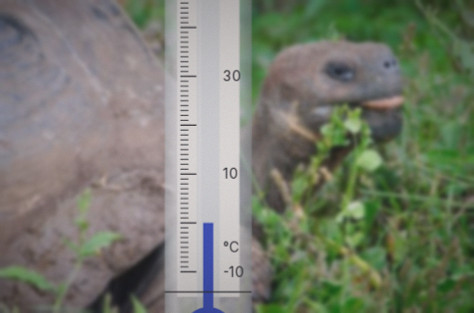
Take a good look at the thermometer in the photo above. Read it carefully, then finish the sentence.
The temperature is 0 °C
